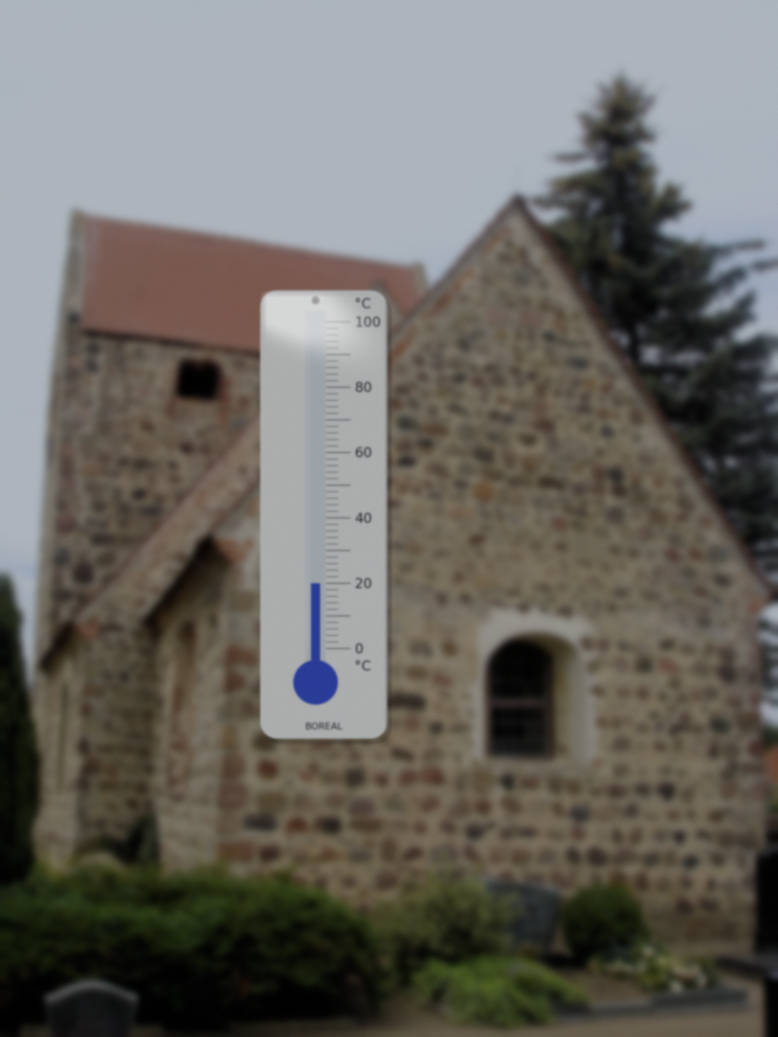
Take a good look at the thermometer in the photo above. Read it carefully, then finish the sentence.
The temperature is 20 °C
